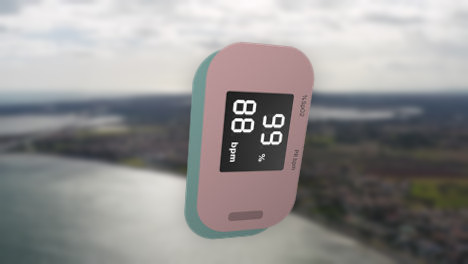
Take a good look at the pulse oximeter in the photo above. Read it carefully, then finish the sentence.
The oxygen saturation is 99 %
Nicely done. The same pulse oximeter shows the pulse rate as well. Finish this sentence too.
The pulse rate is 88 bpm
